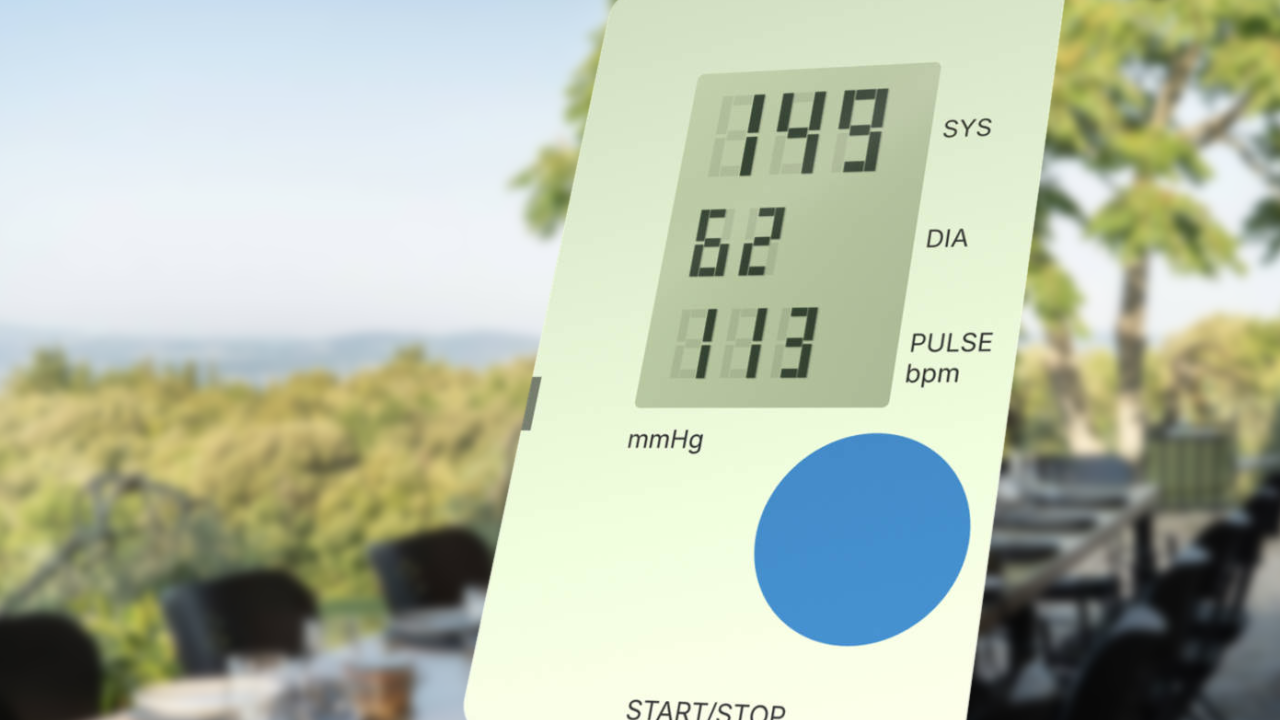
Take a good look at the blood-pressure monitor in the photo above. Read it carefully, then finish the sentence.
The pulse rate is 113 bpm
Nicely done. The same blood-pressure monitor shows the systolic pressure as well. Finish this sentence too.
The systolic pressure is 149 mmHg
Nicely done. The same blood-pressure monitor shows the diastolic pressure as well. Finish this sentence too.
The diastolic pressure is 62 mmHg
